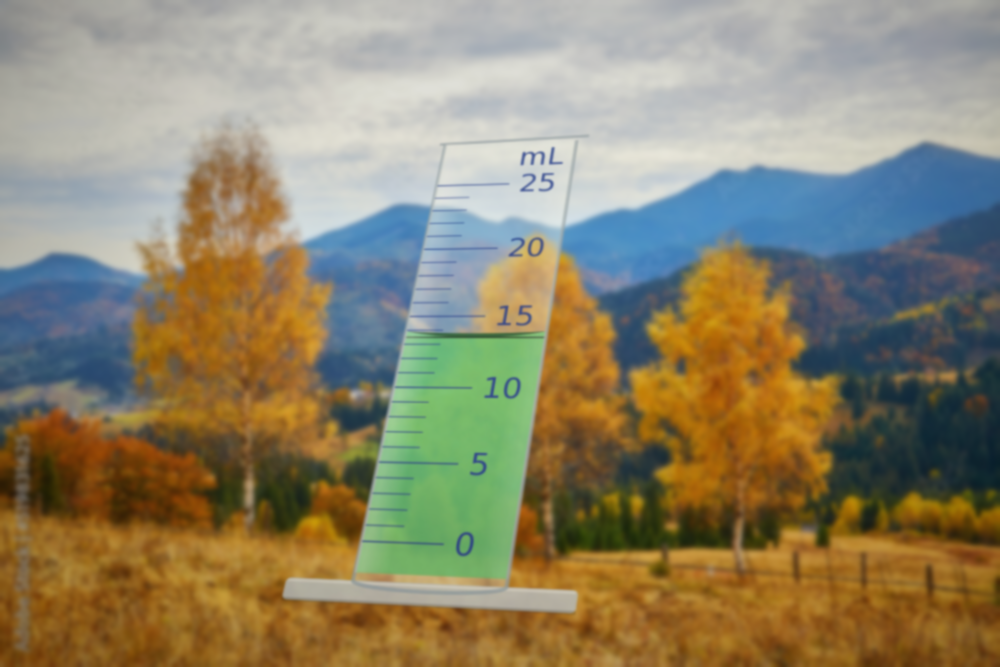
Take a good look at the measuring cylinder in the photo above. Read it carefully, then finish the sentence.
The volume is 13.5 mL
